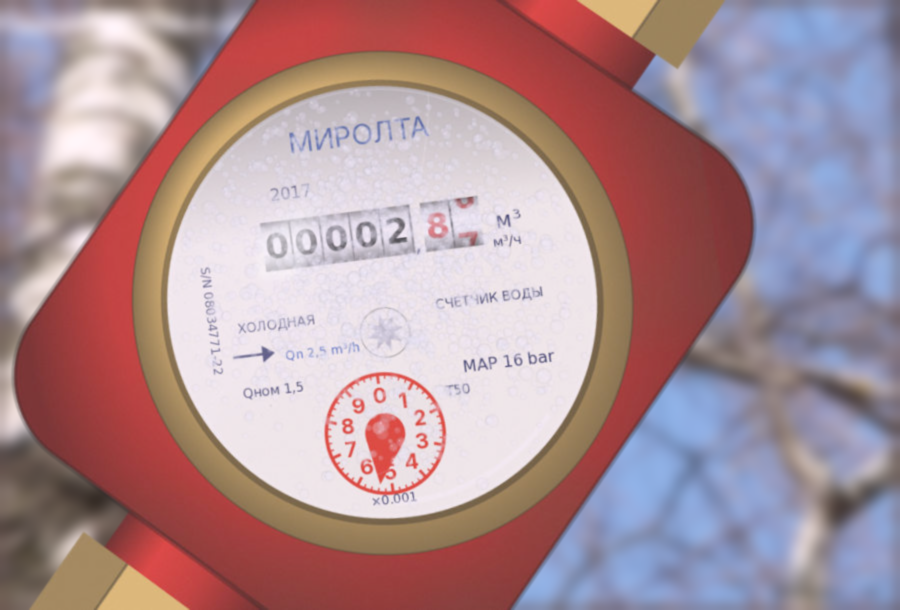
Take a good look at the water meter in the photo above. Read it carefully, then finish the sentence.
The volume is 2.865 m³
